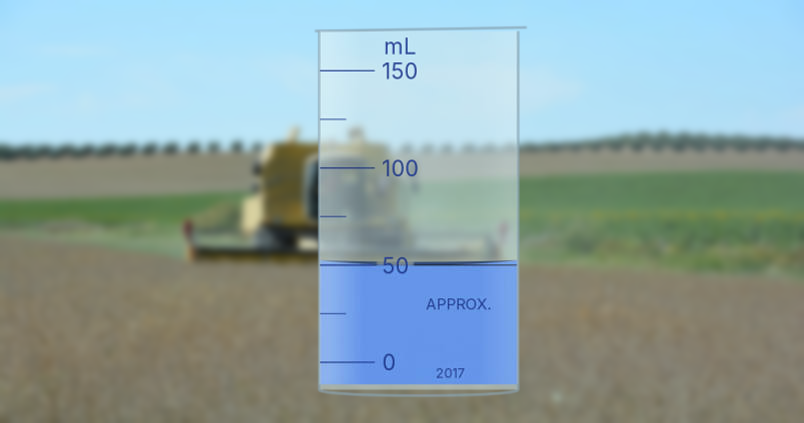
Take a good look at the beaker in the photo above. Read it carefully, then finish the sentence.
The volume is 50 mL
